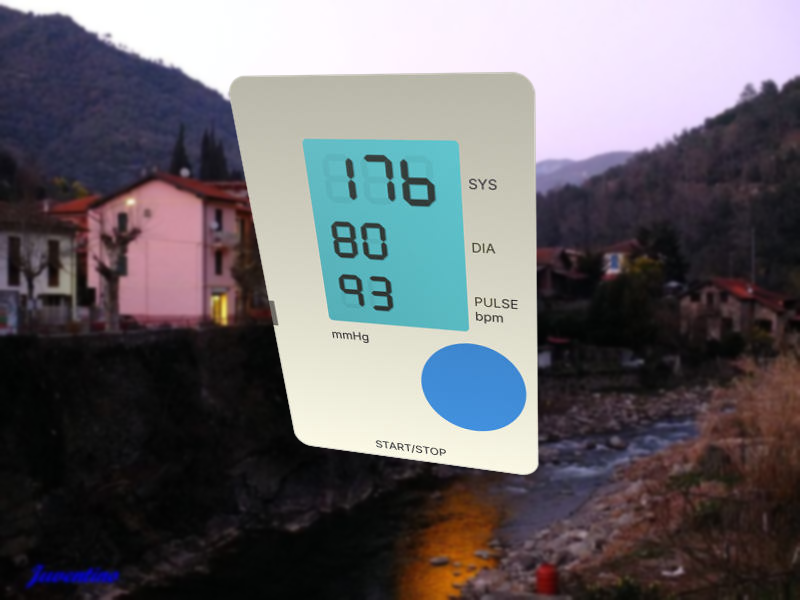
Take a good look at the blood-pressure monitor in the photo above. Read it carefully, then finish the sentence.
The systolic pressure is 176 mmHg
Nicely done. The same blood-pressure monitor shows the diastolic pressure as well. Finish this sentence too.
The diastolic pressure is 80 mmHg
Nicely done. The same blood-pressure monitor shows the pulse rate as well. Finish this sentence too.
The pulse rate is 93 bpm
